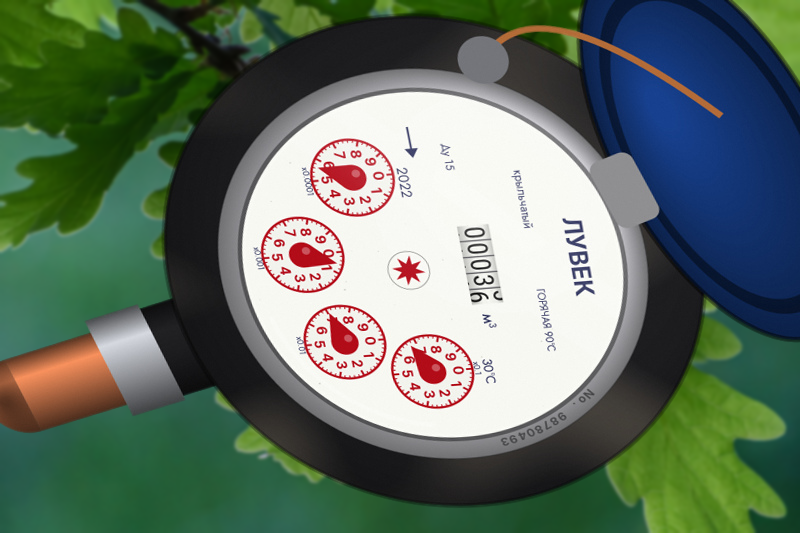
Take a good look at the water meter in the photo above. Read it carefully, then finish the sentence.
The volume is 35.6705 m³
